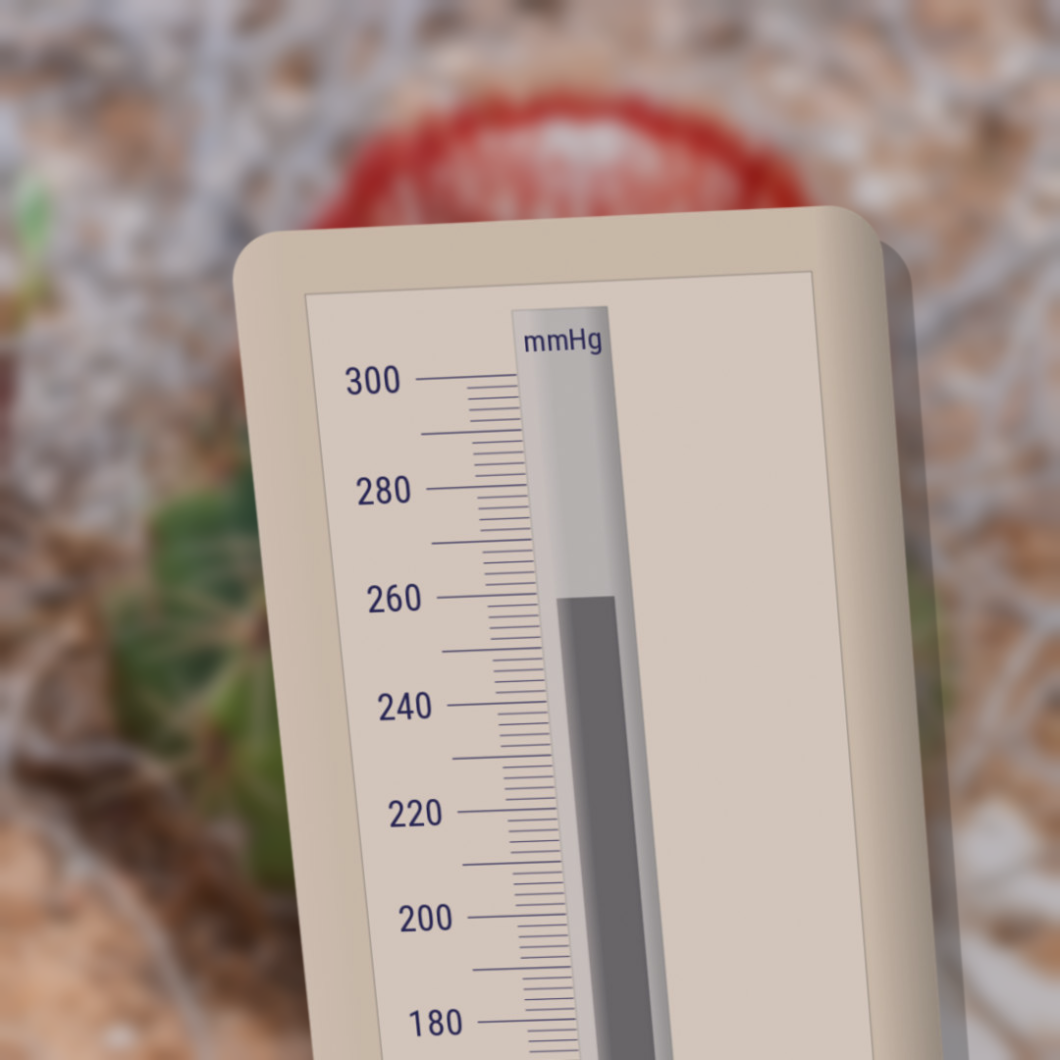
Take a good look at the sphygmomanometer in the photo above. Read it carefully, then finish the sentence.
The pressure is 259 mmHg
